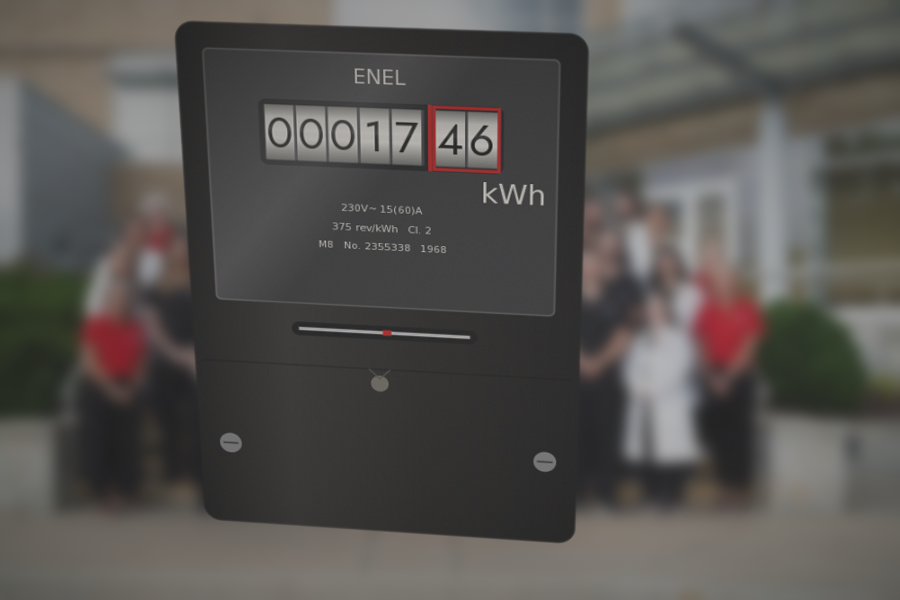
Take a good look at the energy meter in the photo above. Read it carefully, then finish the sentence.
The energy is 17.46 kWh
